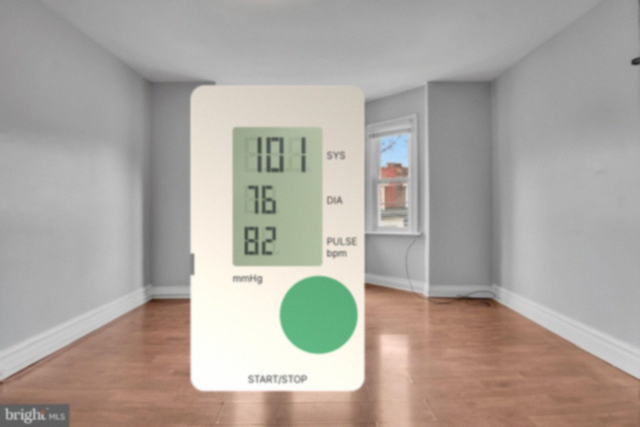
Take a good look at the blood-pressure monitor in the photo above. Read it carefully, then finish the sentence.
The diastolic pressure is 76 mmHg
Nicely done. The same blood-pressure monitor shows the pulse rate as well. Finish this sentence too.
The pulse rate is 82 bpm
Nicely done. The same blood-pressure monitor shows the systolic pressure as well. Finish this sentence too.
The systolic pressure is 101 mmHg
